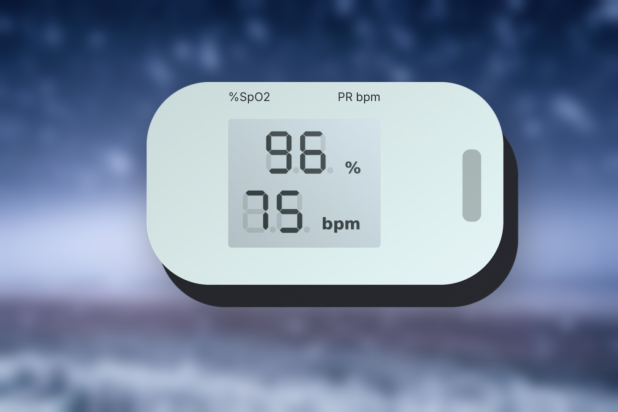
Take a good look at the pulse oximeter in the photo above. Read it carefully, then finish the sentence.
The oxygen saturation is 96 %
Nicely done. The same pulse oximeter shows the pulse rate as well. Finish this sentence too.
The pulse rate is 75 bpm
